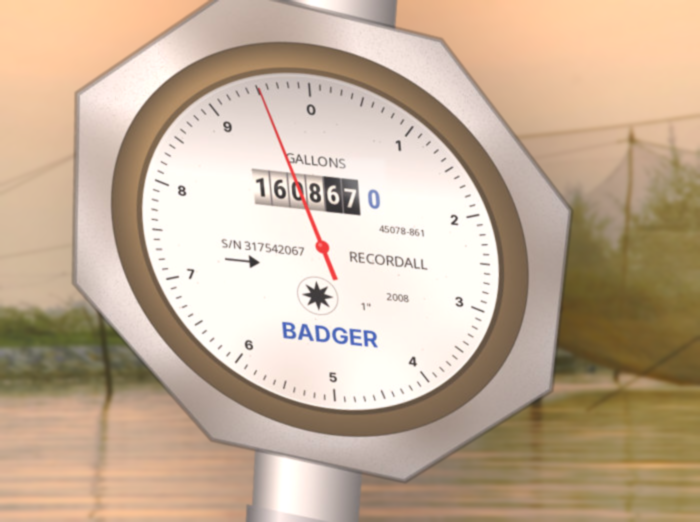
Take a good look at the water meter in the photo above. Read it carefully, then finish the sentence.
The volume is 1608669.5 gal
